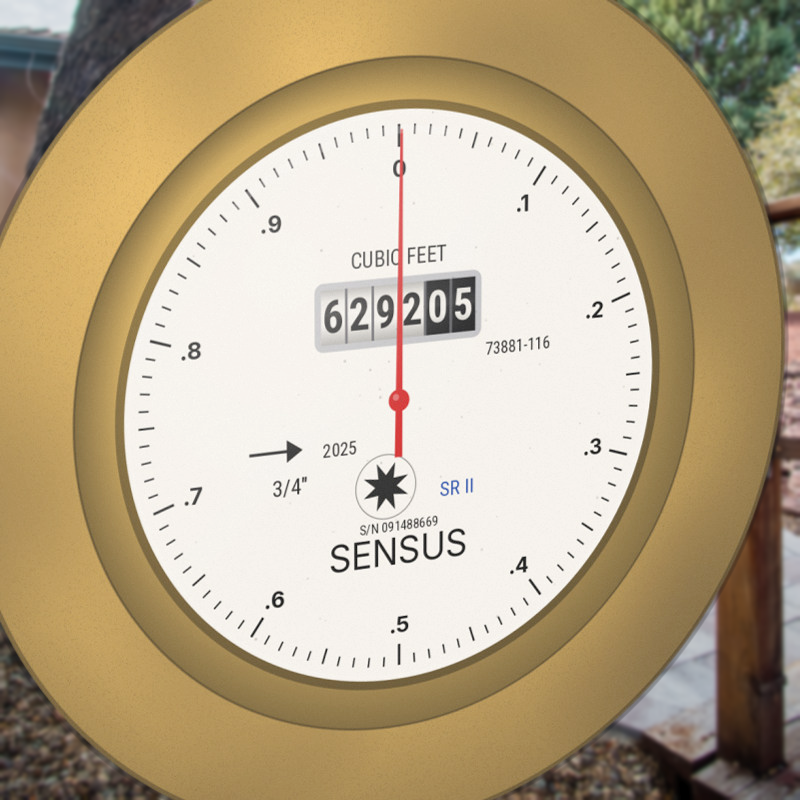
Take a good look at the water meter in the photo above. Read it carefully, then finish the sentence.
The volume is 629205.00 ft³
